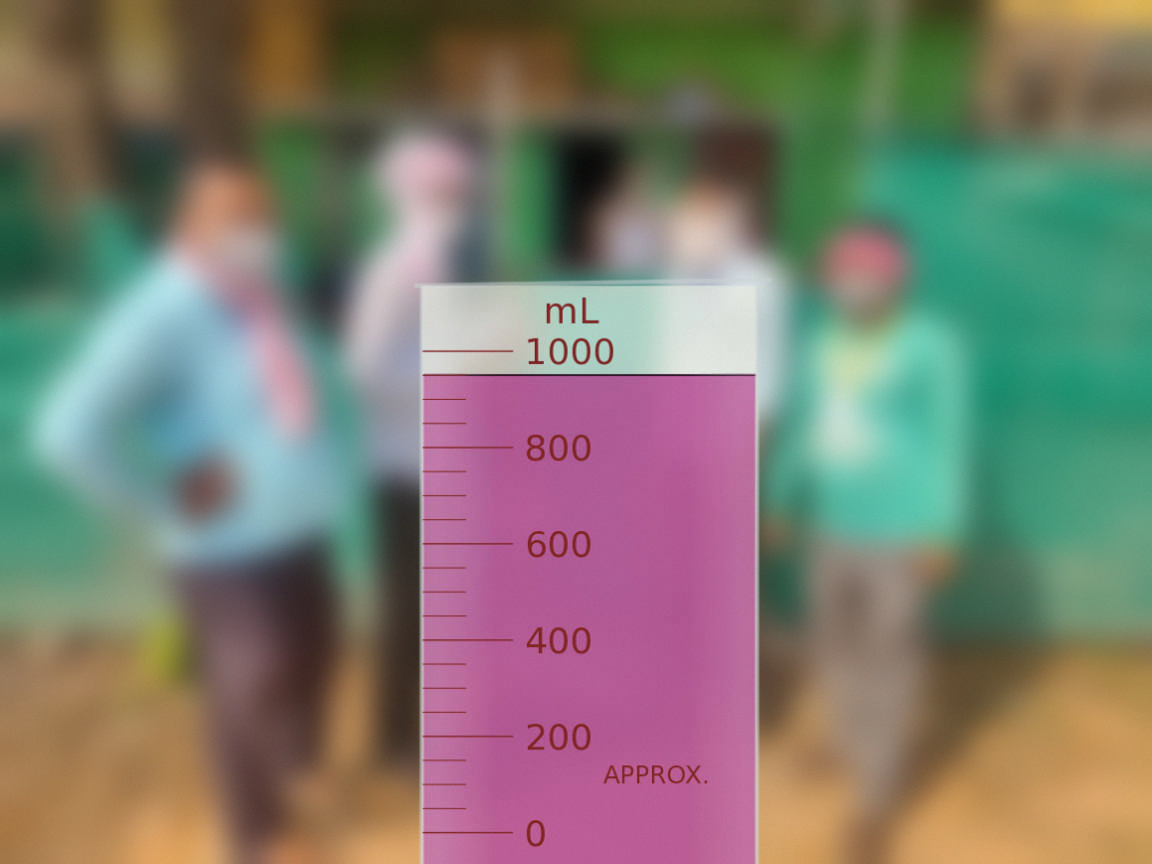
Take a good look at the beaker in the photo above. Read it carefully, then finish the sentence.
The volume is 950 mL
